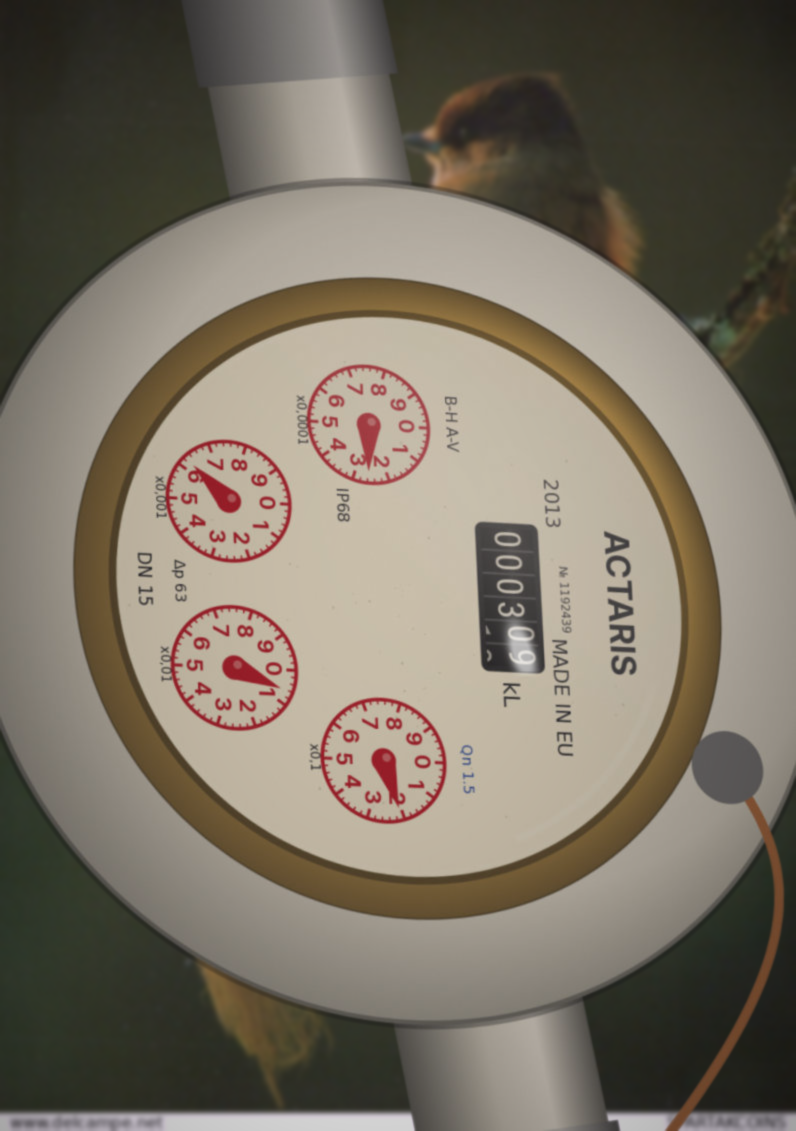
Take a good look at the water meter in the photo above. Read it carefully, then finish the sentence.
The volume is 309.2062 kL
